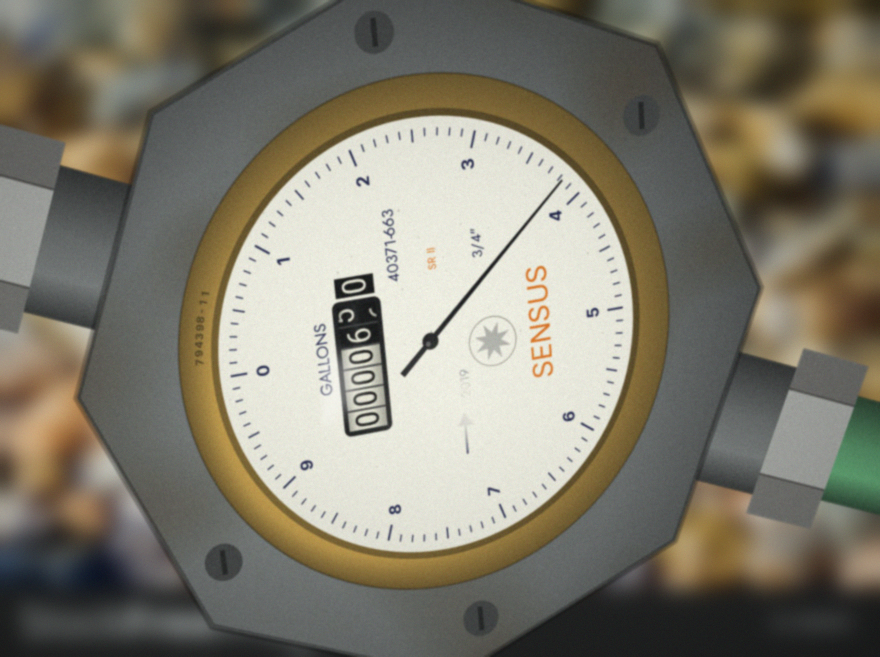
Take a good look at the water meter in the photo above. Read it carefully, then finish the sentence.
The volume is 653.8 gal
